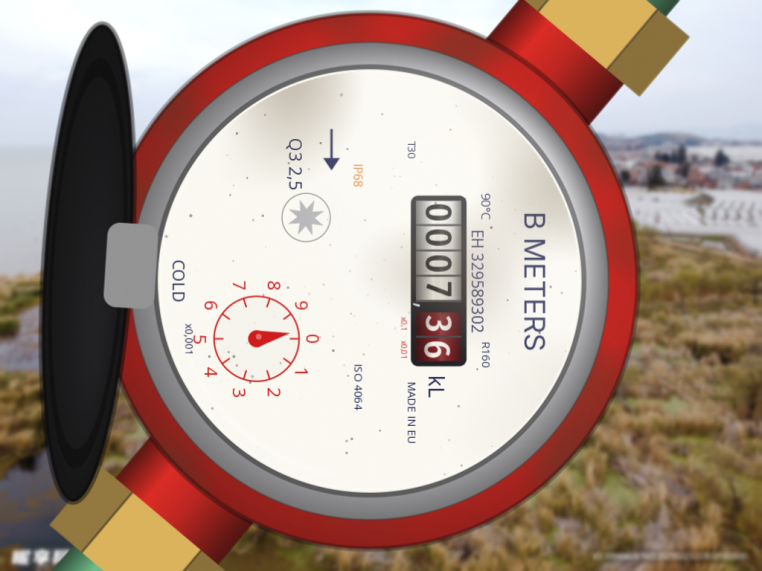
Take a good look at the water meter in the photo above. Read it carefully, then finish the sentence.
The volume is 7.359 kL
